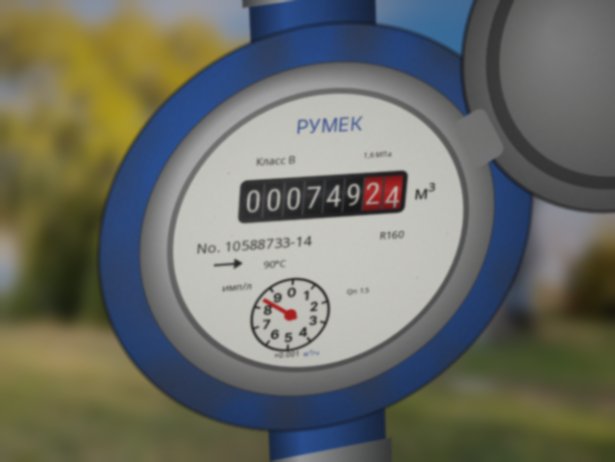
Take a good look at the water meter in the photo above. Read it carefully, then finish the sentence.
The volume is 749.238 m³
